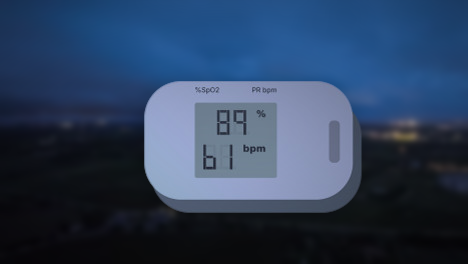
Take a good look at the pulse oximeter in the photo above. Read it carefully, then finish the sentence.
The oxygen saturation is 89 %
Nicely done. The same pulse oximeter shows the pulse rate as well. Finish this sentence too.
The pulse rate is 61 bpm
